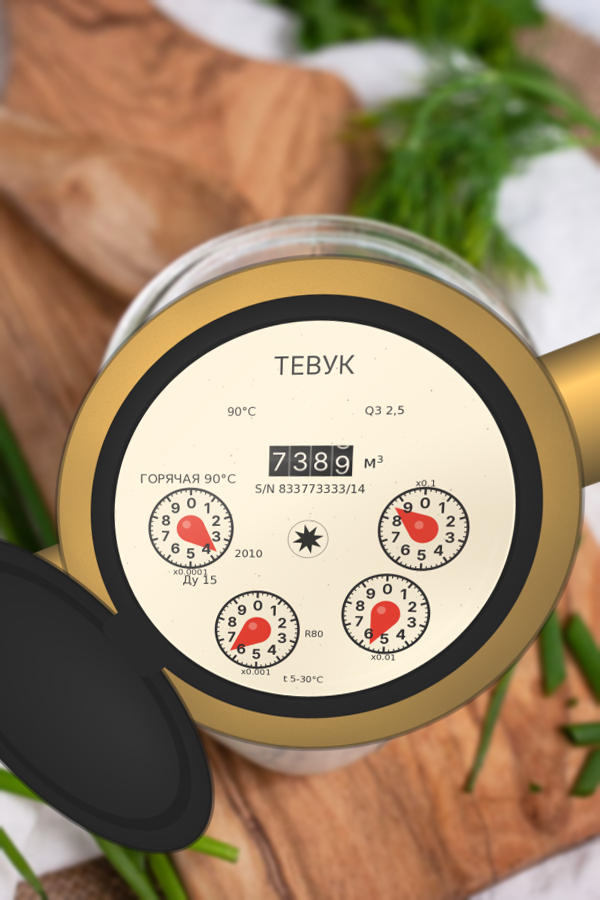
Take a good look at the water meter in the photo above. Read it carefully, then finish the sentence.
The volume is 7388.8563 m³
